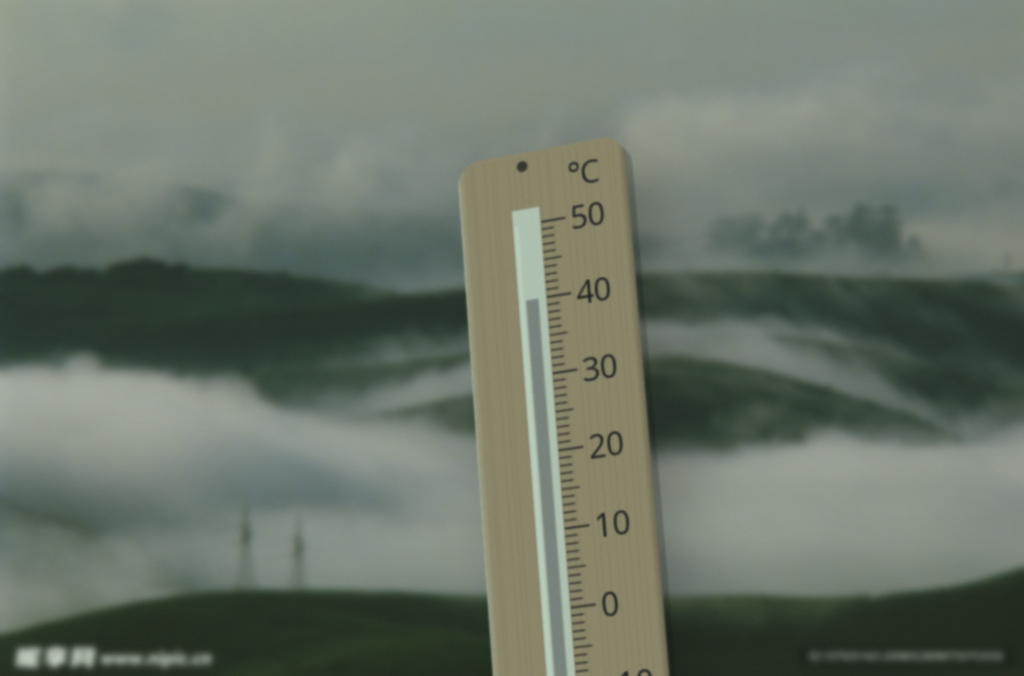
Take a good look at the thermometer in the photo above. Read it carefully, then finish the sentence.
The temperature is 40 °C
